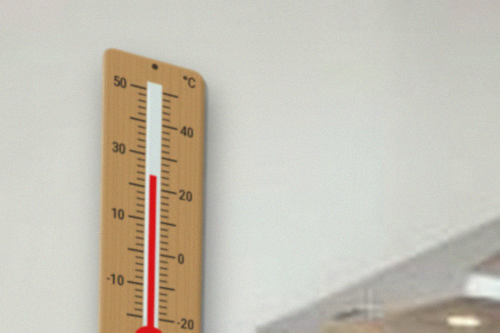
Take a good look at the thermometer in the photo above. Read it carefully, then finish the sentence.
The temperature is 24 °C
